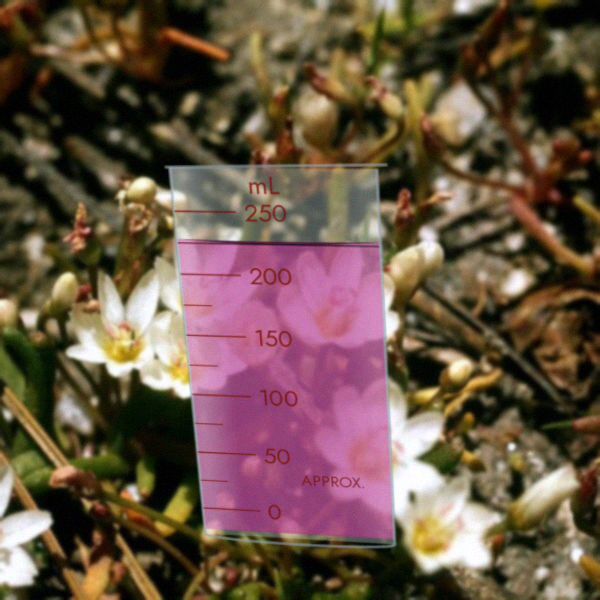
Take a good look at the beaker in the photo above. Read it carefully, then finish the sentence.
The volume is 225 mL
